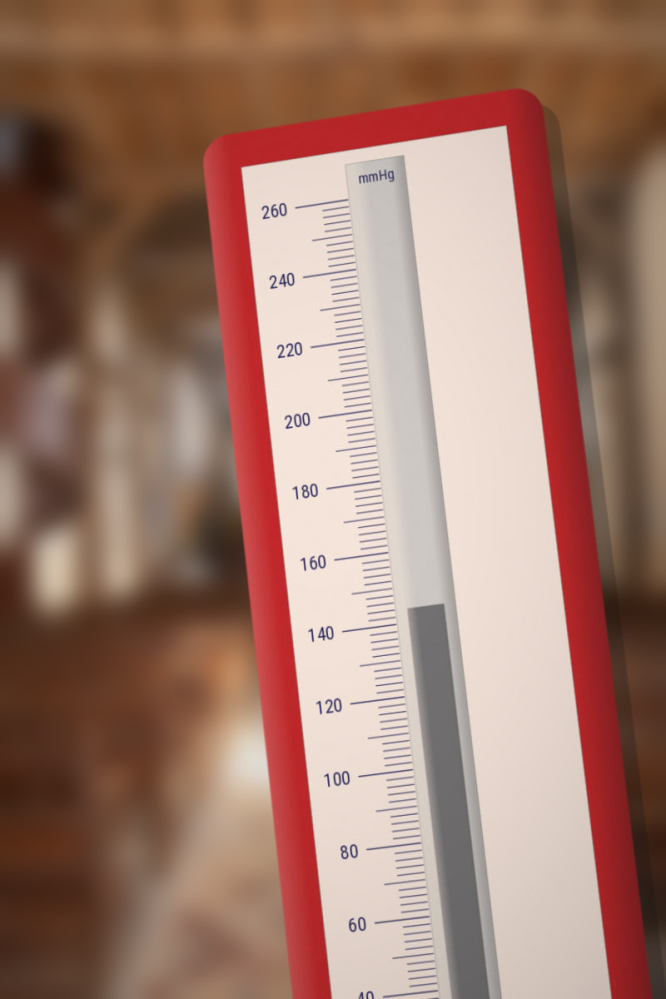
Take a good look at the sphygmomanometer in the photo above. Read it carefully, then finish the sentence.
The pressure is 144 mmHg
